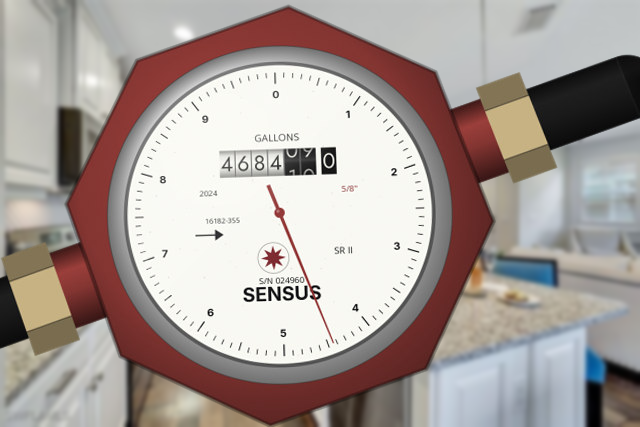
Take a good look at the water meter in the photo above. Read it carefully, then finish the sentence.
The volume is 4684094.4 gal
